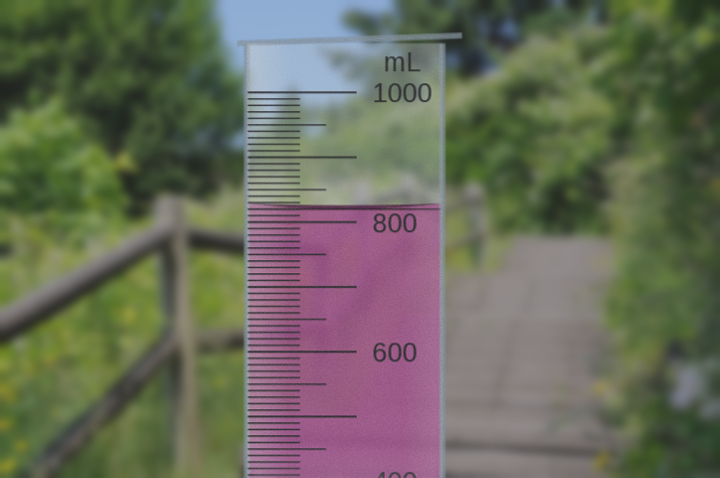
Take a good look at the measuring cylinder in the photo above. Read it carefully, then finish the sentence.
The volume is 820 mL
